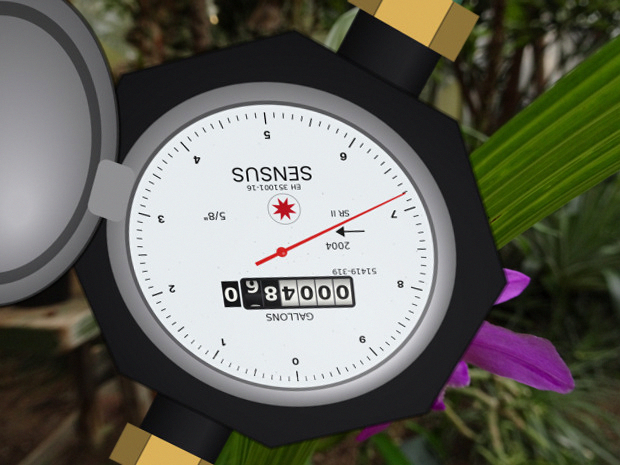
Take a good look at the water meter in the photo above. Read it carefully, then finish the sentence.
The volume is 4856.8 gal
